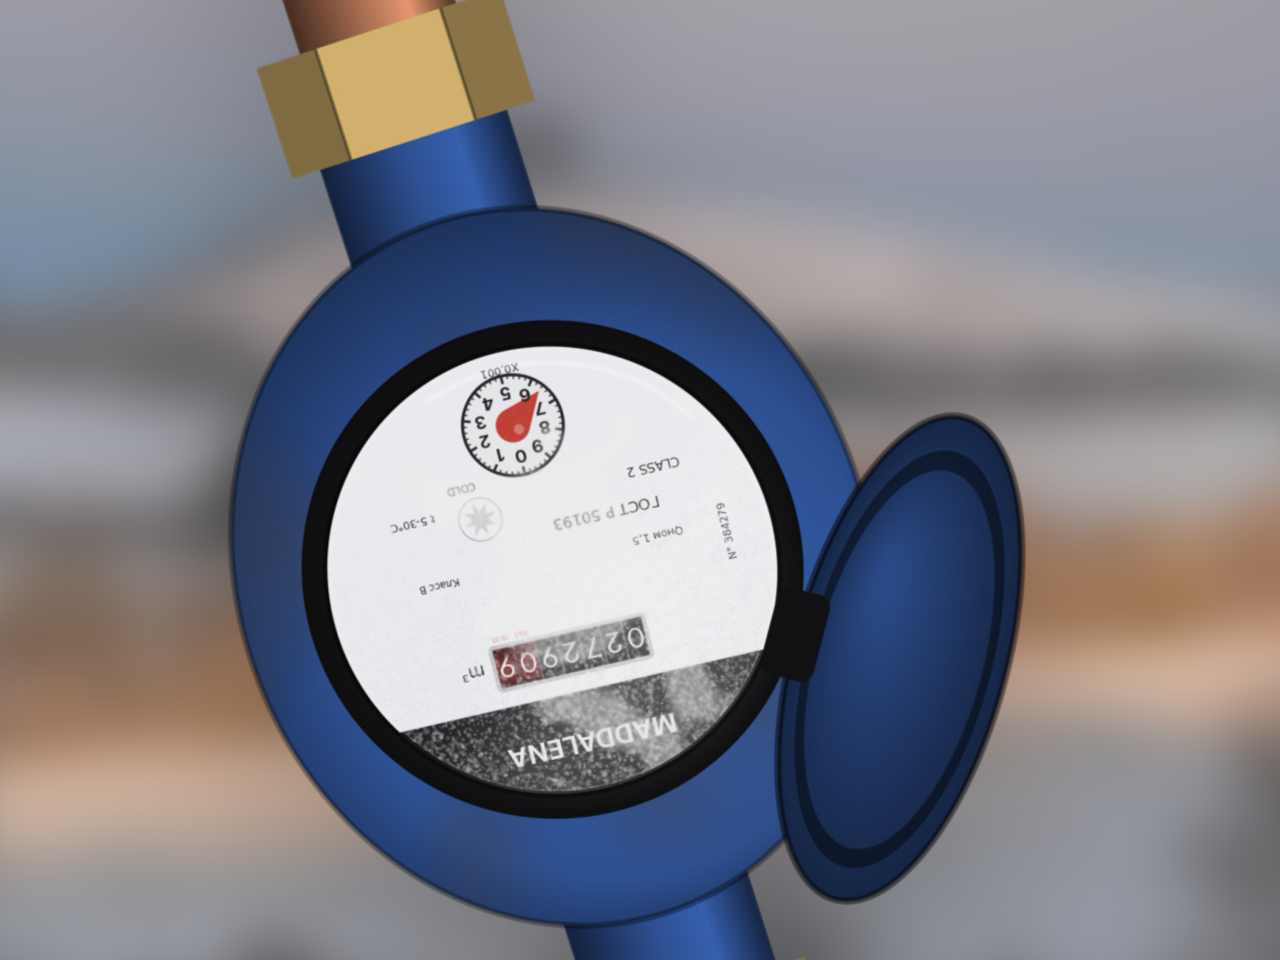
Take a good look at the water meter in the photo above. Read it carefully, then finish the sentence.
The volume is 2729.096 m³
